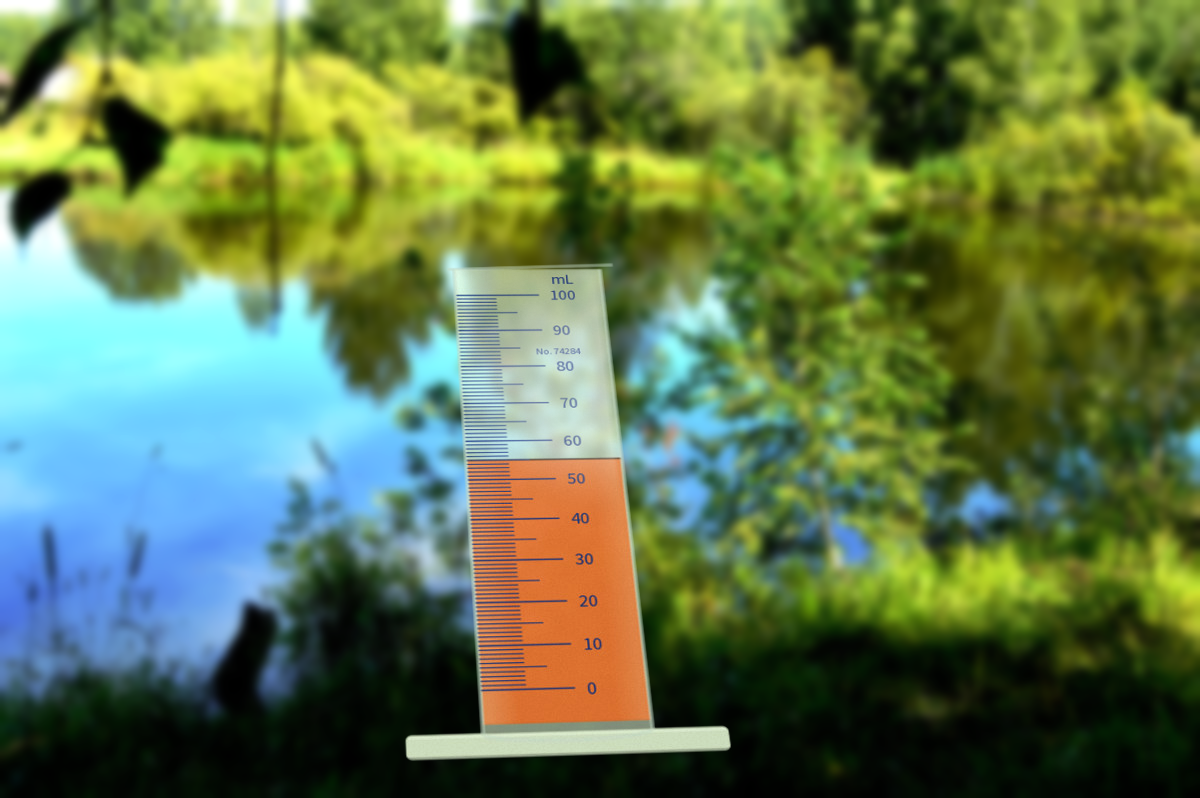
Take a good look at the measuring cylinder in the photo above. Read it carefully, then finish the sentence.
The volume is 55 mL
